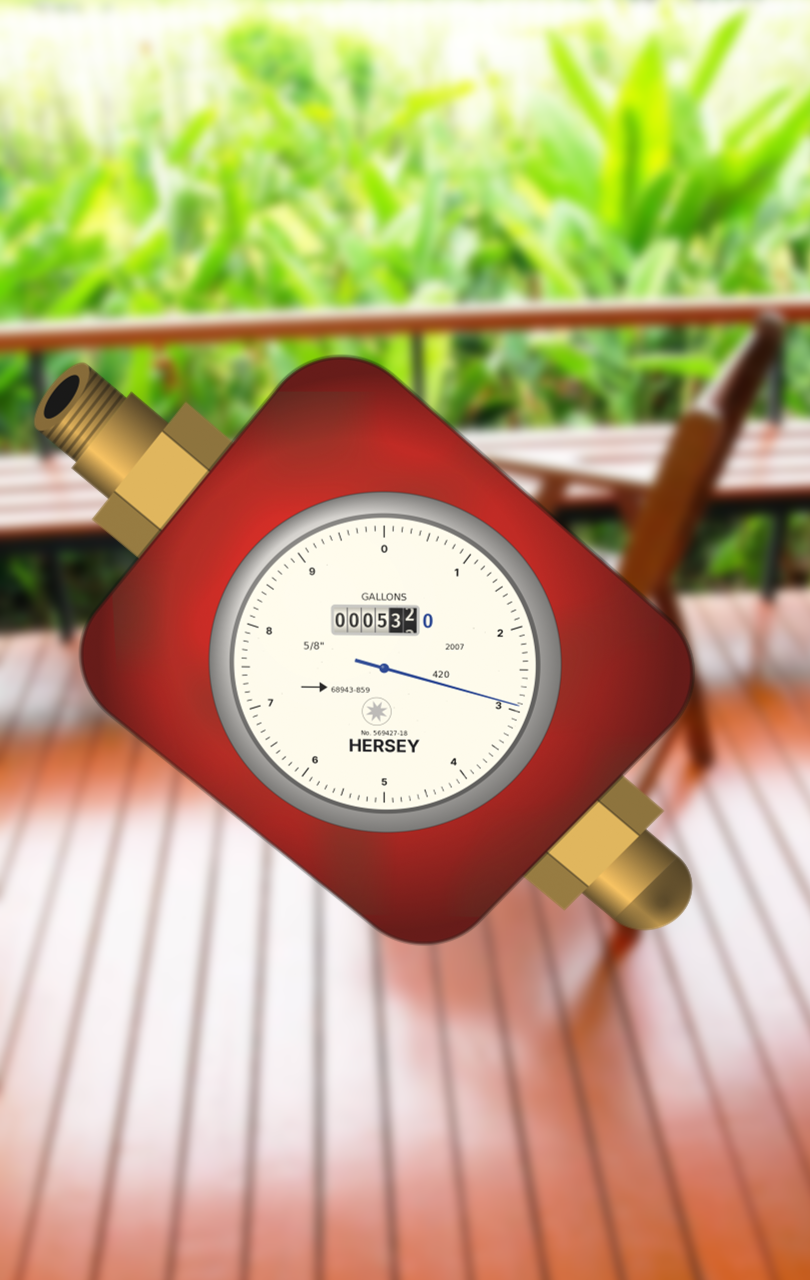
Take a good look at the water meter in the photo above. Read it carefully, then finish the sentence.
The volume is 5322.9 gal
